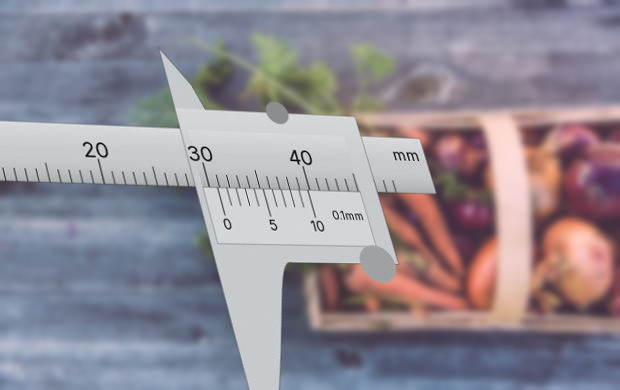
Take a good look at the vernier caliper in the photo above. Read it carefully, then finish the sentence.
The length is 30.8 mm
